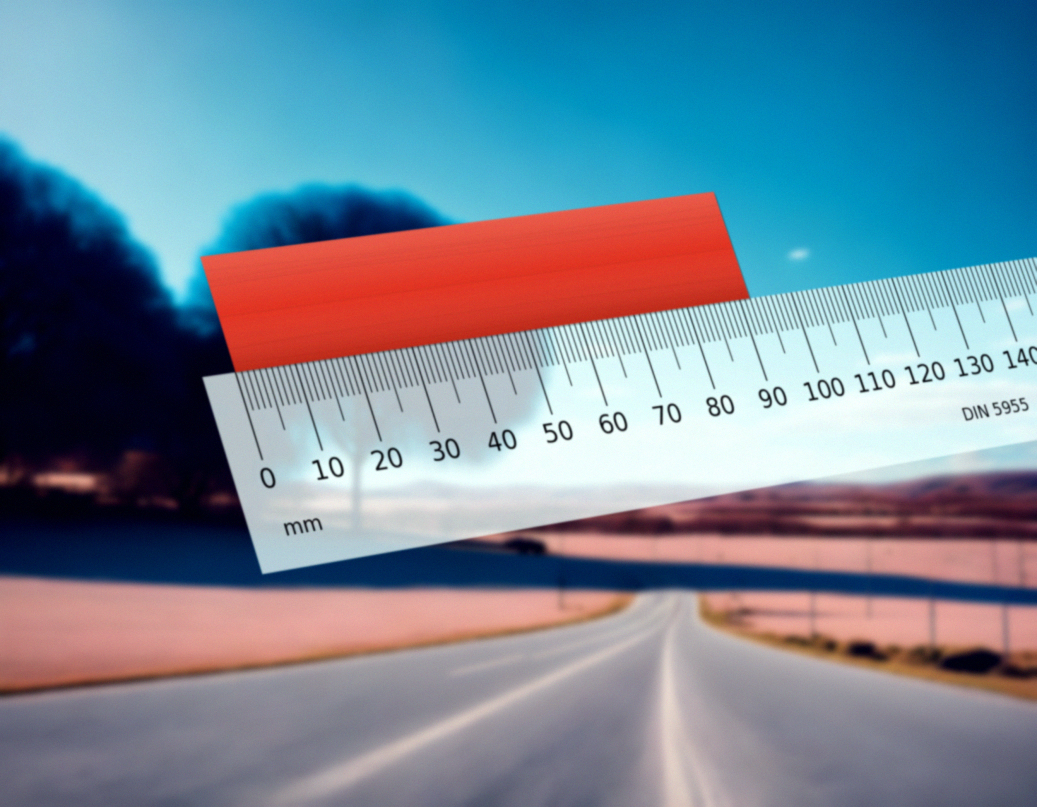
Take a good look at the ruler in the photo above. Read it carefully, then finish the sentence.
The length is 92 mm
